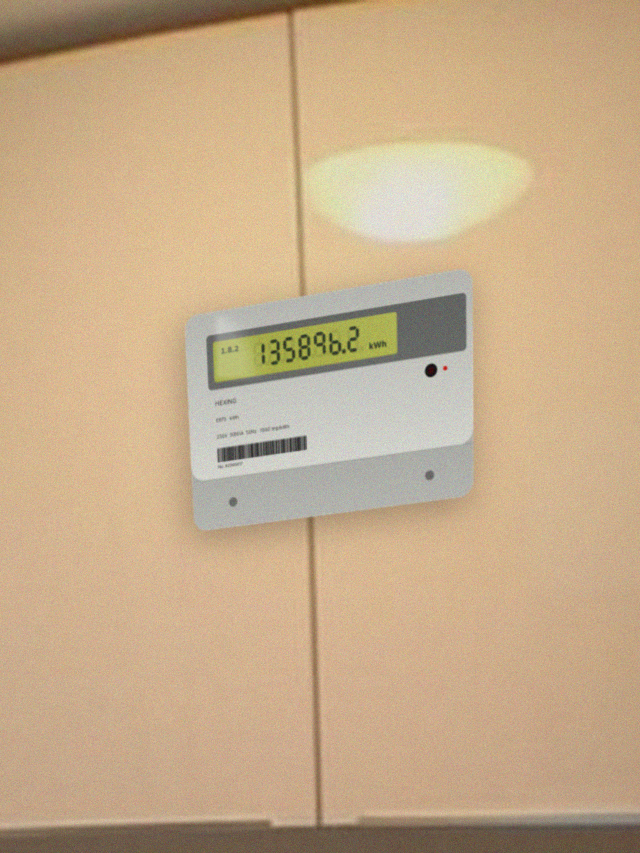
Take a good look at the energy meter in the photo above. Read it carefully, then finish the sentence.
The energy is 135896.2 kWh
